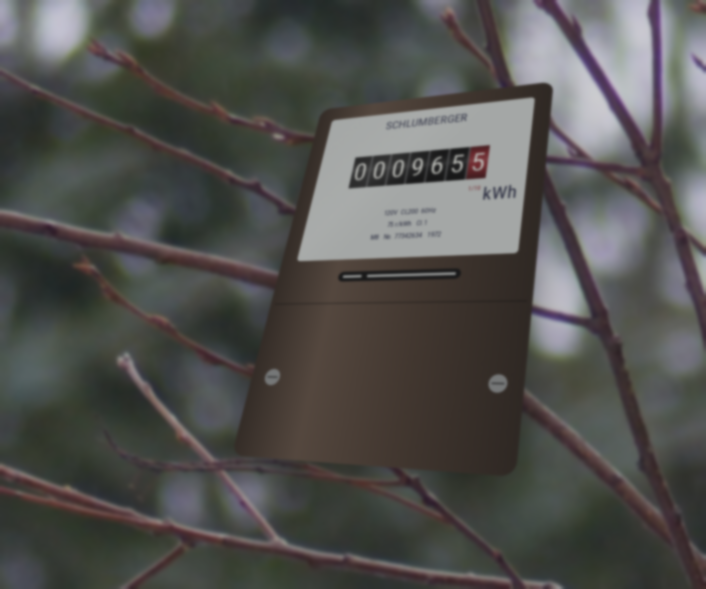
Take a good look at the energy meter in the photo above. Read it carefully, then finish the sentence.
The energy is 965.5 kWh
